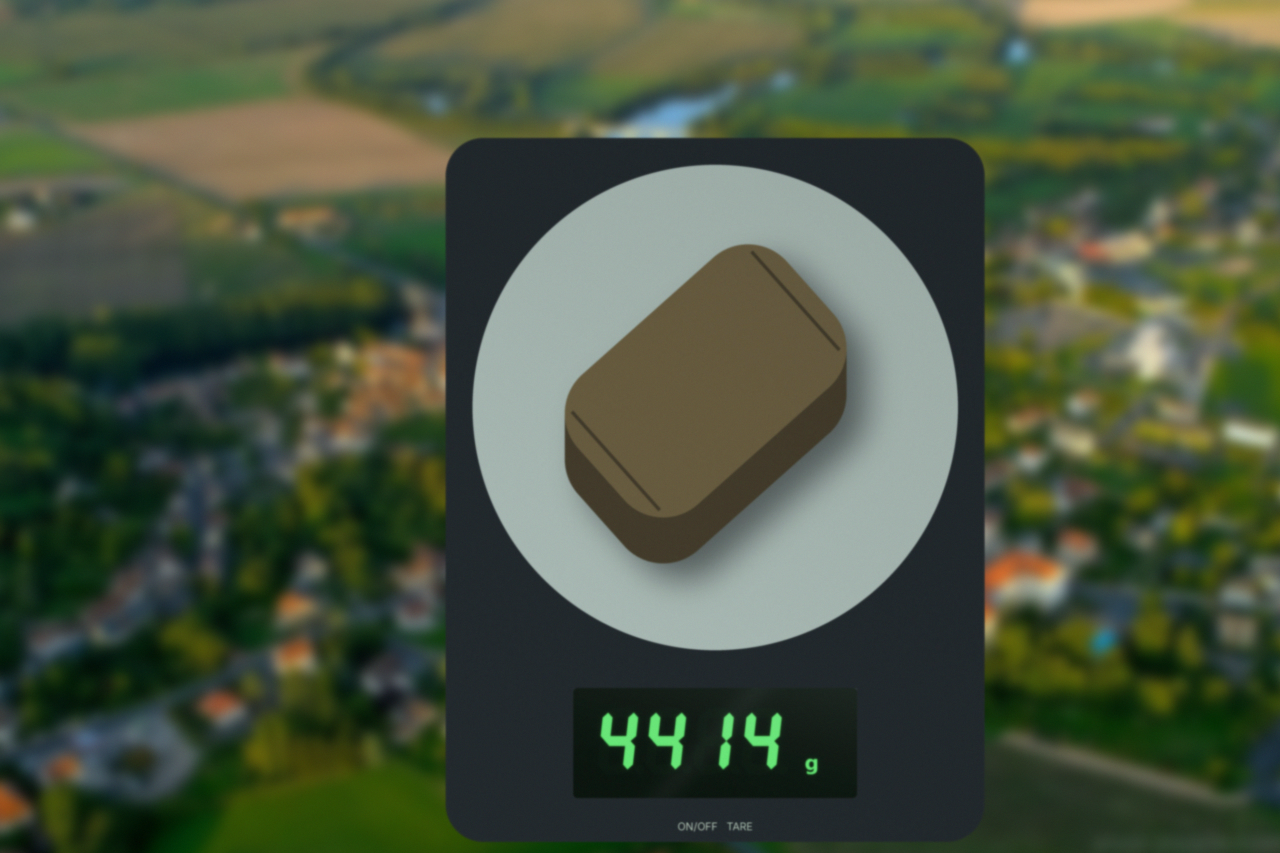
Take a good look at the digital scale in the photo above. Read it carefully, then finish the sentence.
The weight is 4414 g
